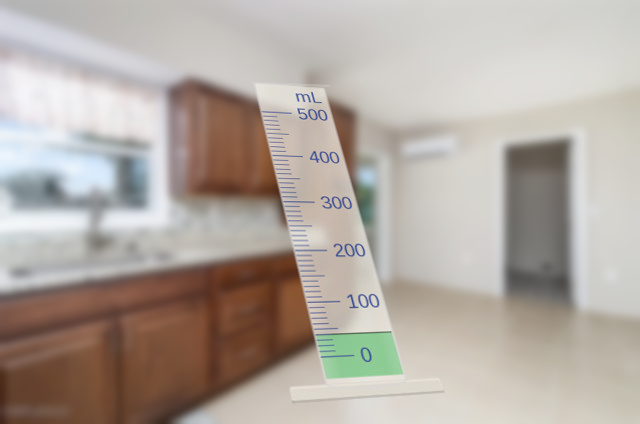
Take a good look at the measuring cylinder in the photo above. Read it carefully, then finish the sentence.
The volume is 40 mL
